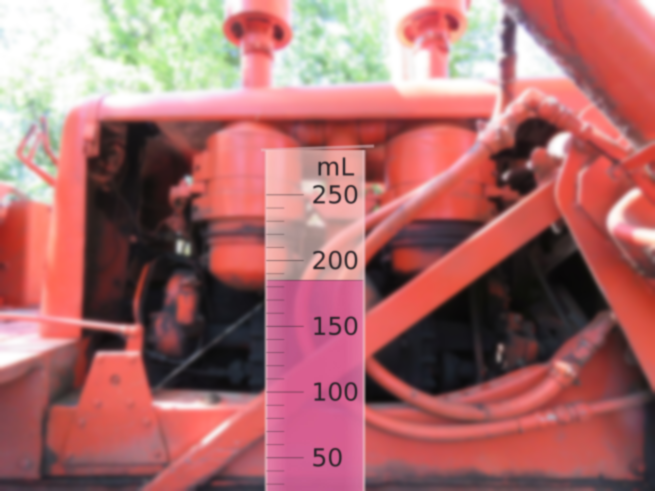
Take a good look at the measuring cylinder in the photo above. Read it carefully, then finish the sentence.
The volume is 185 mL
